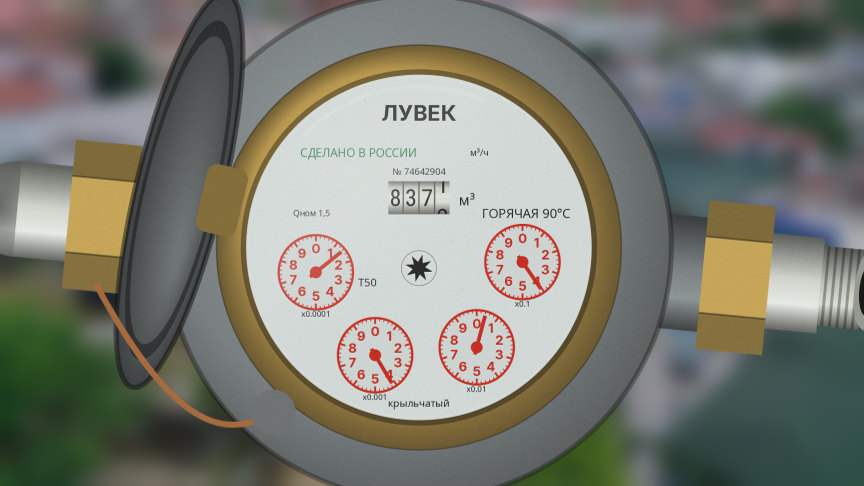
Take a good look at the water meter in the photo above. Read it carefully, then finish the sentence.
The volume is 8371.4041 m³
